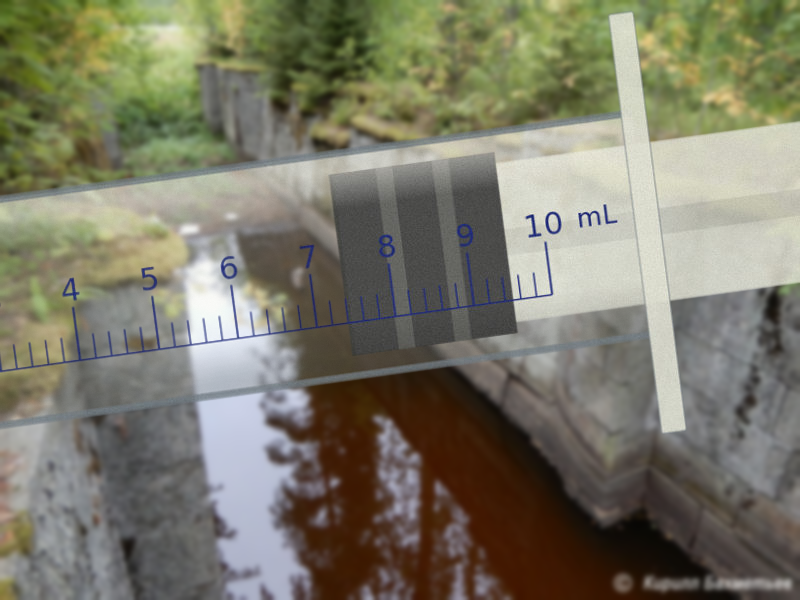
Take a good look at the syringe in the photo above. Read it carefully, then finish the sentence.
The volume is 7.4 mL
